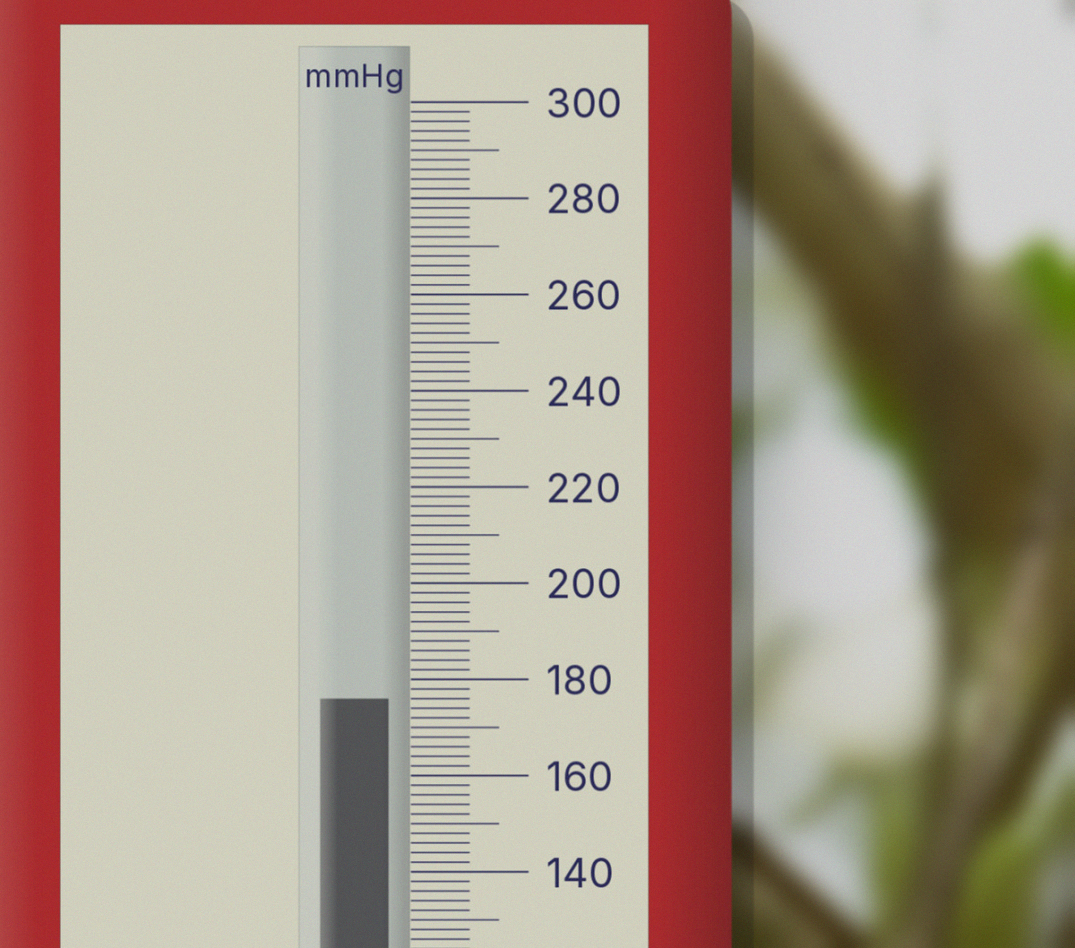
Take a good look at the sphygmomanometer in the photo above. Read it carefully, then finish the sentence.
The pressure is 176 mmHg
